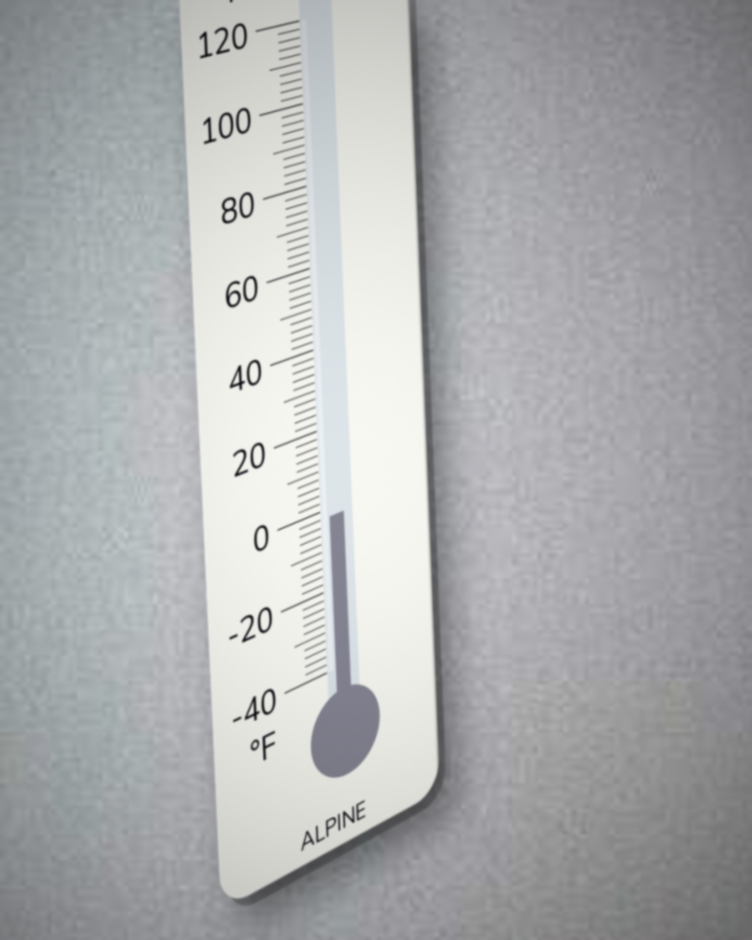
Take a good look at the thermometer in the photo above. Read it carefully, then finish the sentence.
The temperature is -2 °F
